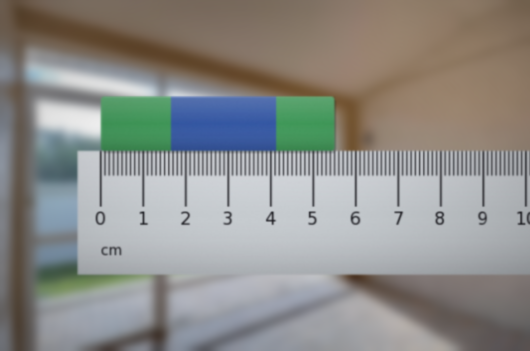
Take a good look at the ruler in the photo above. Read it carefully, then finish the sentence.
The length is 5.5 cm
